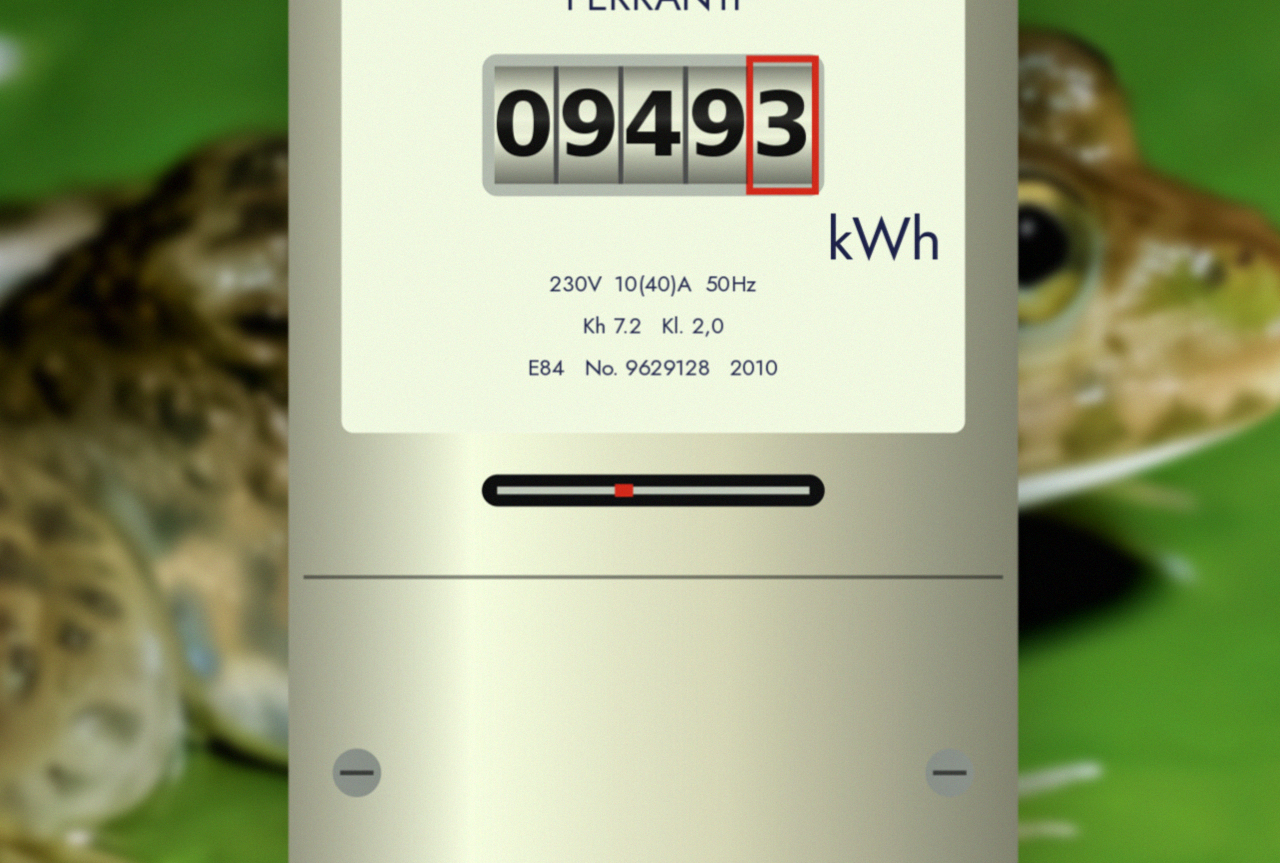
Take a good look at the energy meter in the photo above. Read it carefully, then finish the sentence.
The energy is 949.3 kWh
